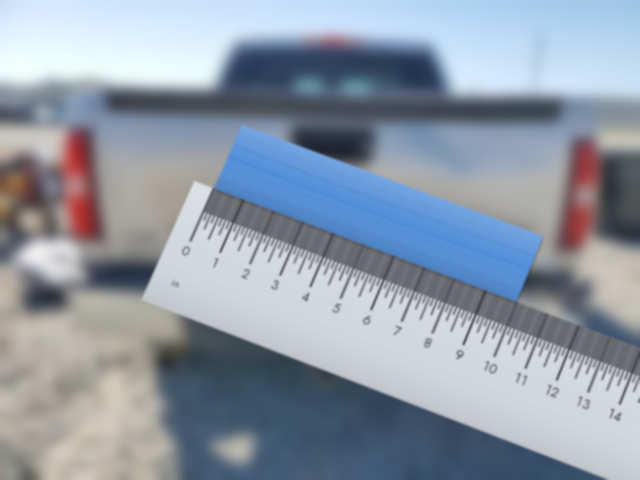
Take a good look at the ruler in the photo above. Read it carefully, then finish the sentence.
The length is 10 in
